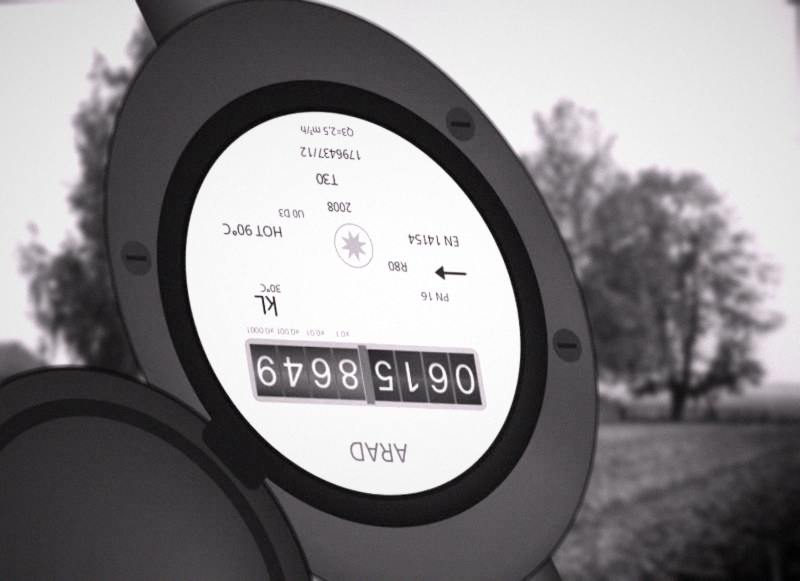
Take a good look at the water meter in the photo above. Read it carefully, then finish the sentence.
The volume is 615.8649 kL
